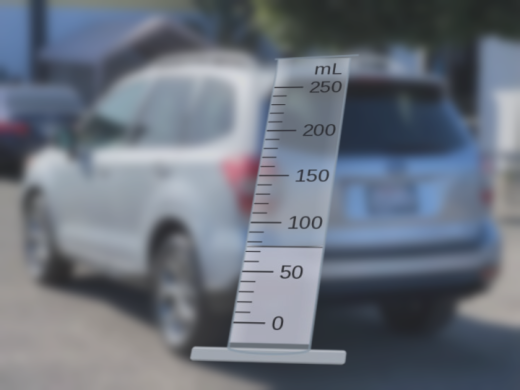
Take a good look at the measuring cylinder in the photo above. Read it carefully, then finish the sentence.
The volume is 75 mL
